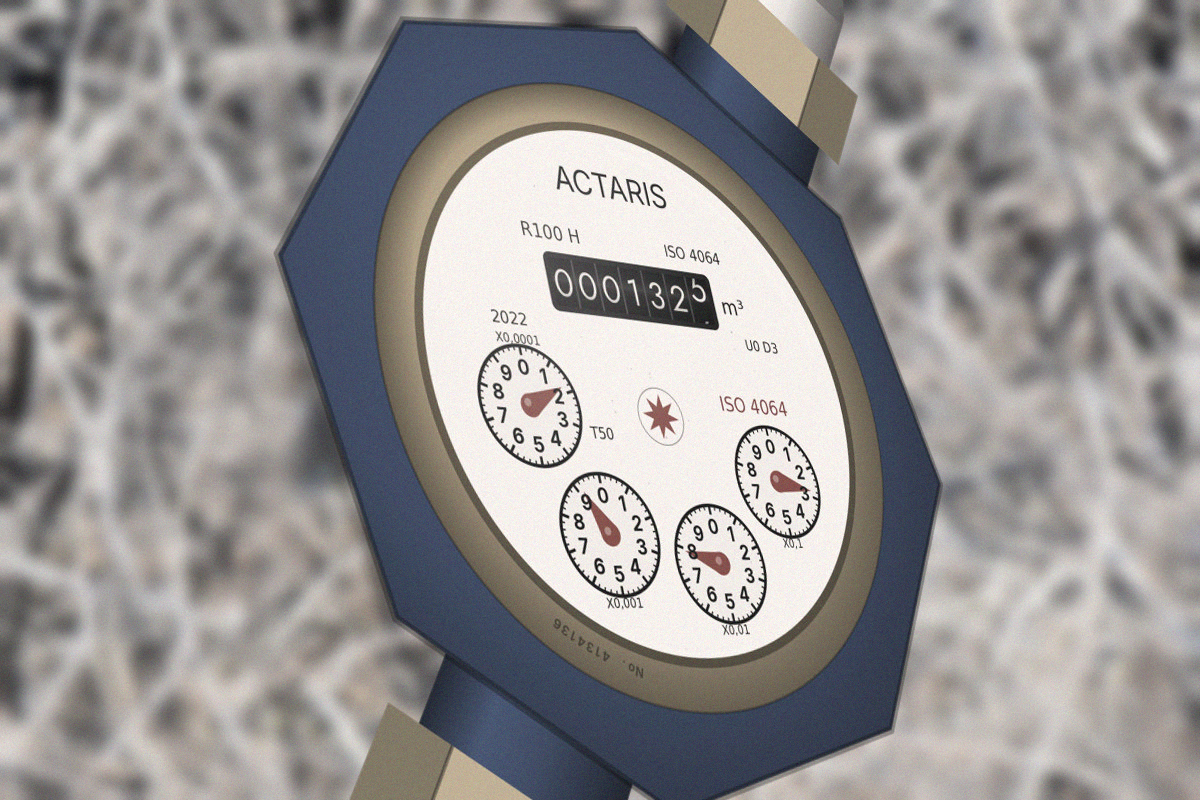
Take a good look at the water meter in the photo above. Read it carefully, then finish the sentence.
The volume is 1325.2791 m³
